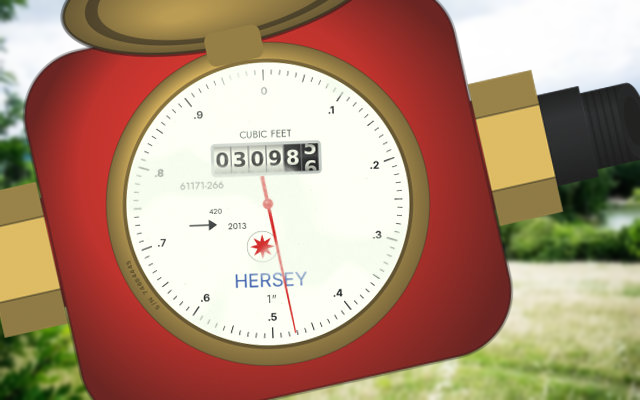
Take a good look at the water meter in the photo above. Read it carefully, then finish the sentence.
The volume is 30985.47 ft³
